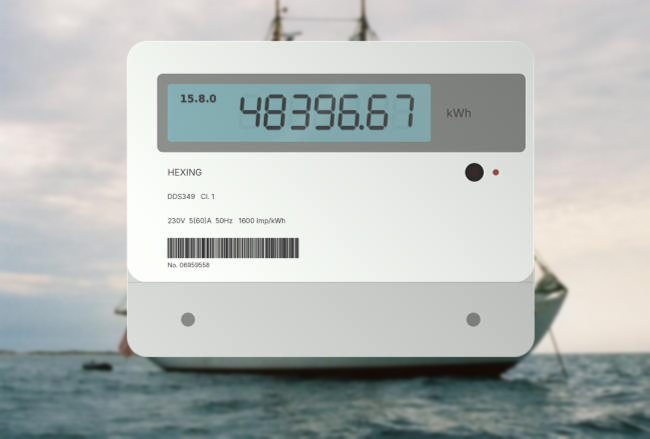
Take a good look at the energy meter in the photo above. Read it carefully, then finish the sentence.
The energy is 48396.67 kWh
